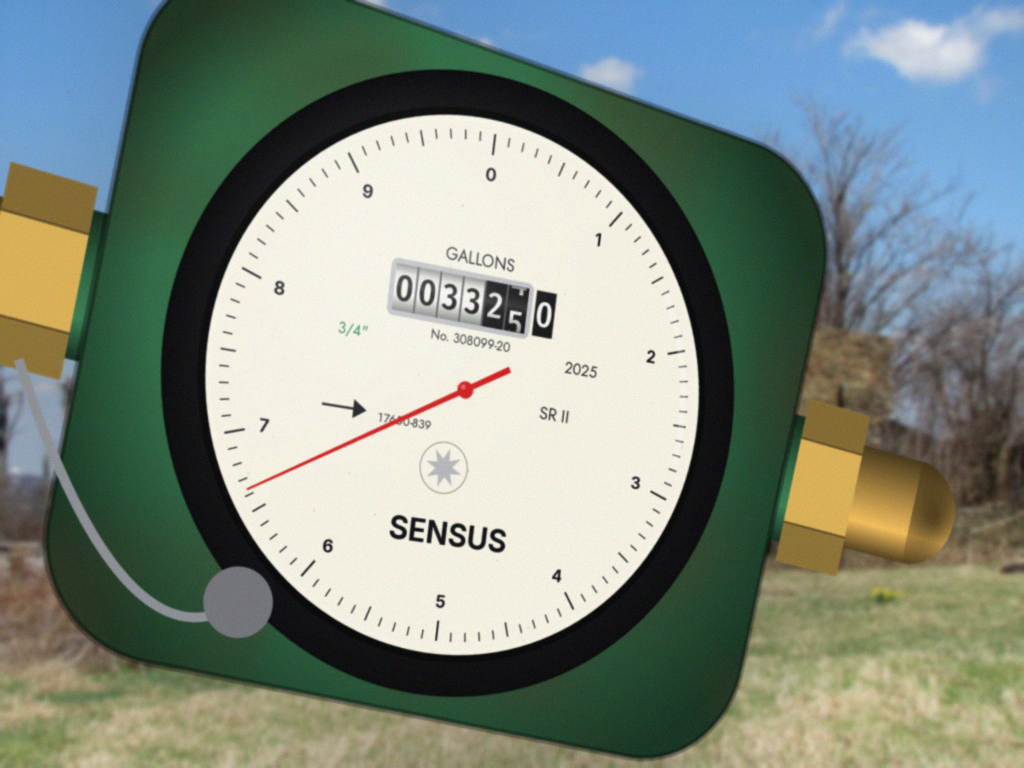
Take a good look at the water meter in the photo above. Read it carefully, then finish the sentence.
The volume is 33246.6 gal
